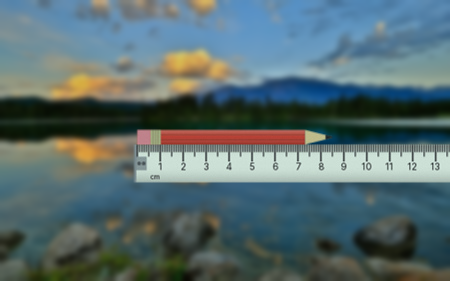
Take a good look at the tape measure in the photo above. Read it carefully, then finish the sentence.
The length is 8.5 cm
